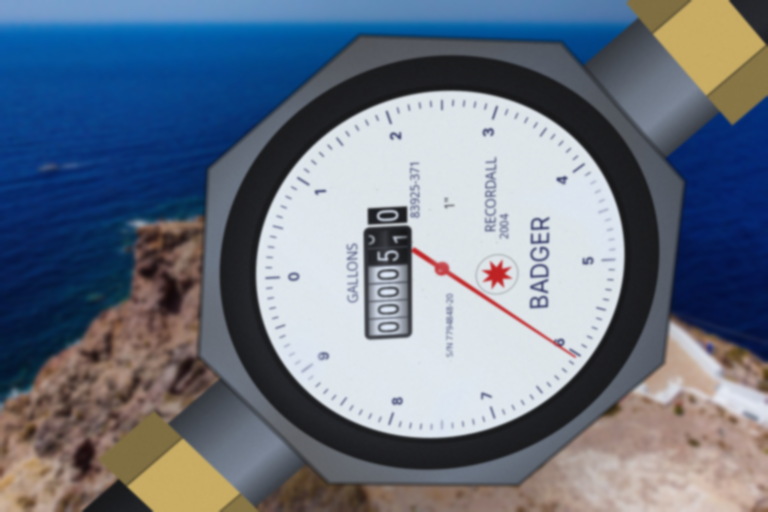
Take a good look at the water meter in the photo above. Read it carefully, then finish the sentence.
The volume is 506.0 gal
